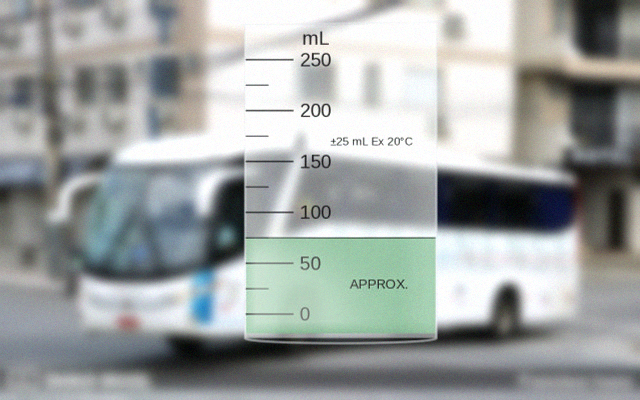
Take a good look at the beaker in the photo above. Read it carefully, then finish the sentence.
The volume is 75 mL
